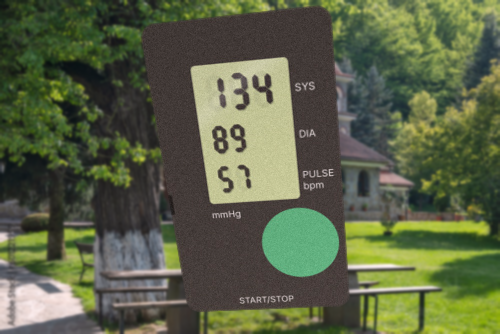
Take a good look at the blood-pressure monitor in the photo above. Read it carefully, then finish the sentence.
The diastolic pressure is 89 mmHg
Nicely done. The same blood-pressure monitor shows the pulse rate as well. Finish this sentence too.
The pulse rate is 57 bpm
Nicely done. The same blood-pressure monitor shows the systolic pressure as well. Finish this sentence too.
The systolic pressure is 134 mmHg
